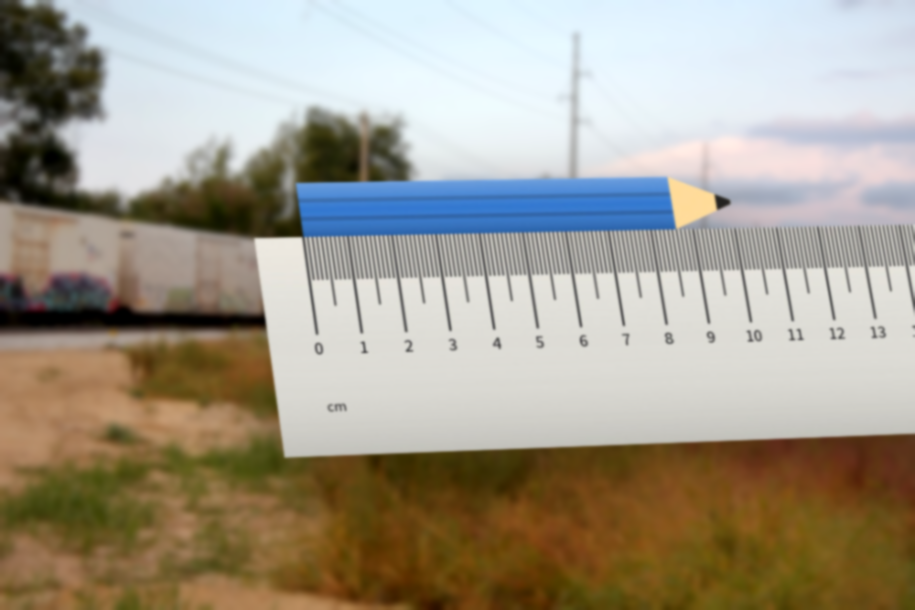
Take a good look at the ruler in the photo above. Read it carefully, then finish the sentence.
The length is 10 cm
